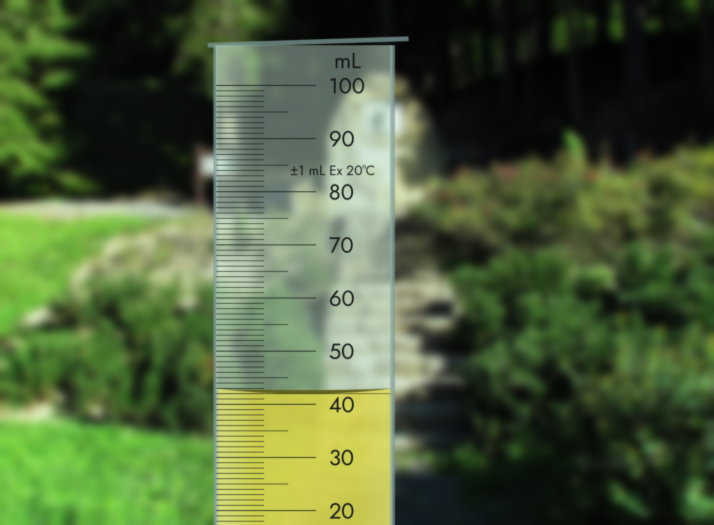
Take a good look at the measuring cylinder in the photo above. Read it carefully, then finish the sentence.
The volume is 42 mL
